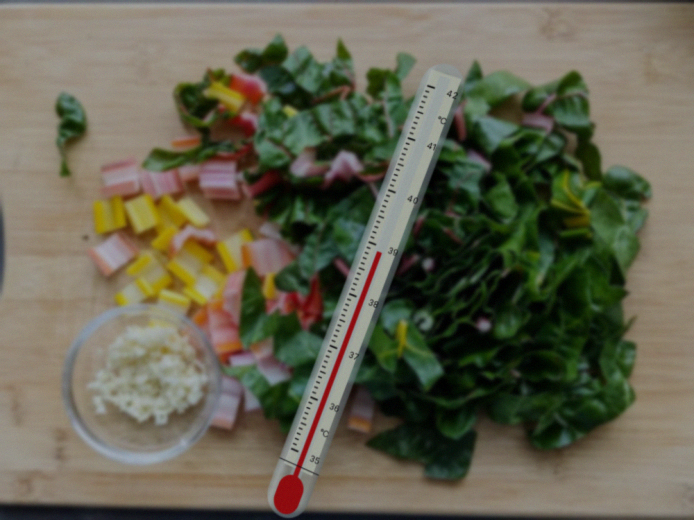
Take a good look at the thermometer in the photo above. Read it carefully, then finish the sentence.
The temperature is 38.9 °C
